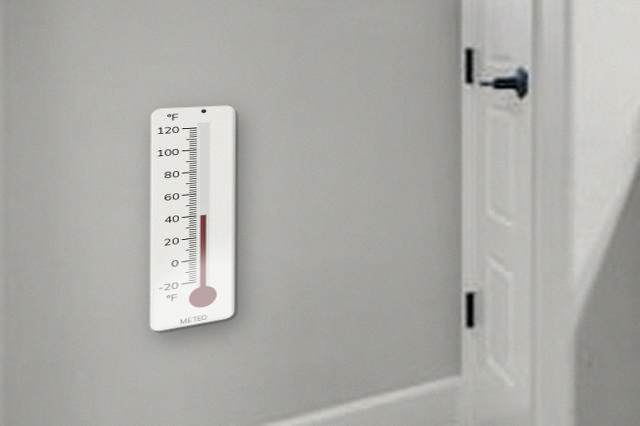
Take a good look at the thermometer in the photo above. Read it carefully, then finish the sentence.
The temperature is 40 °F
